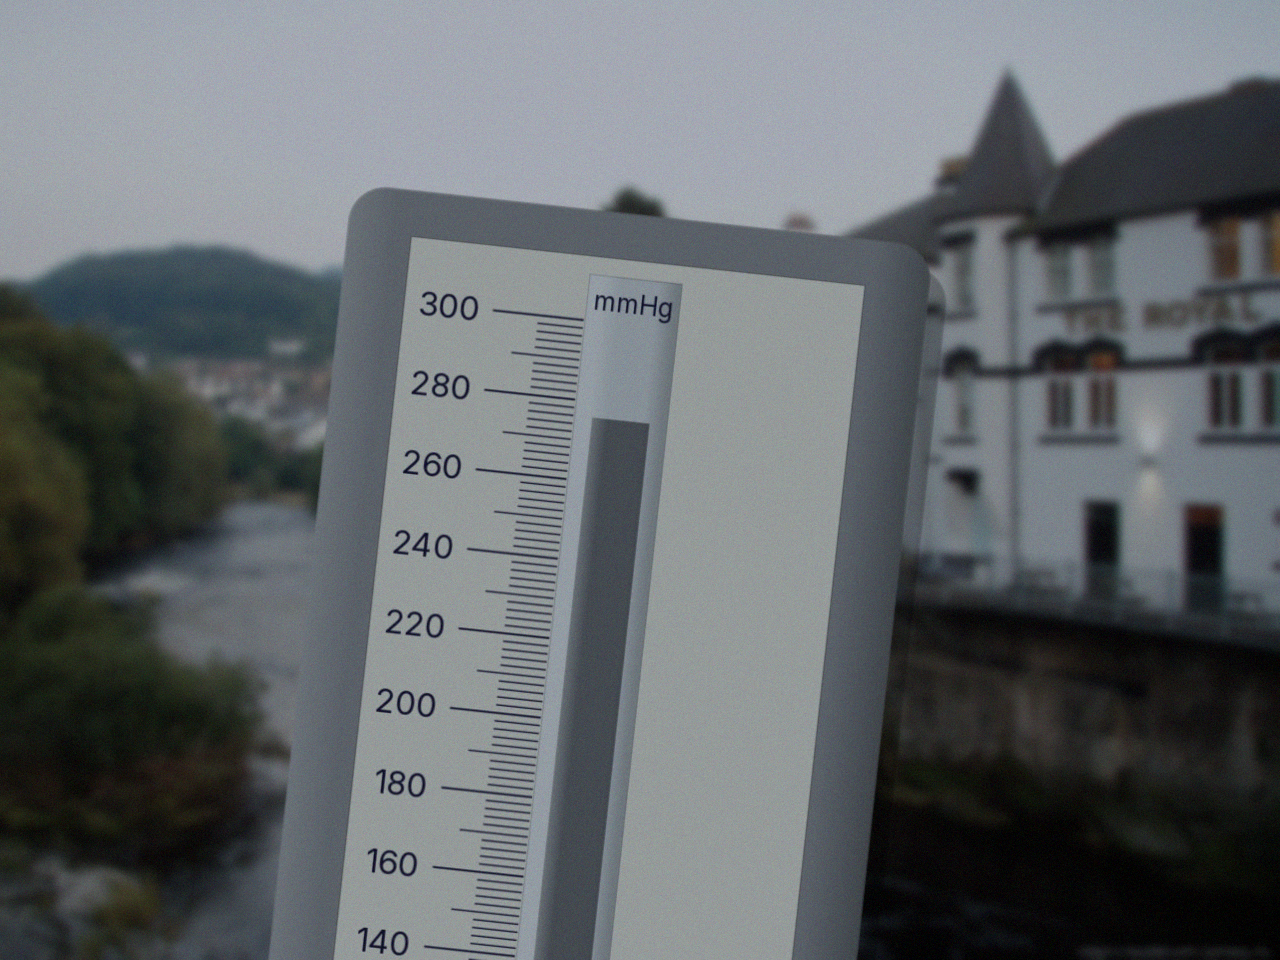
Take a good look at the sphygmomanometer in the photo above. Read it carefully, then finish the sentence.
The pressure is 276 mmHg
